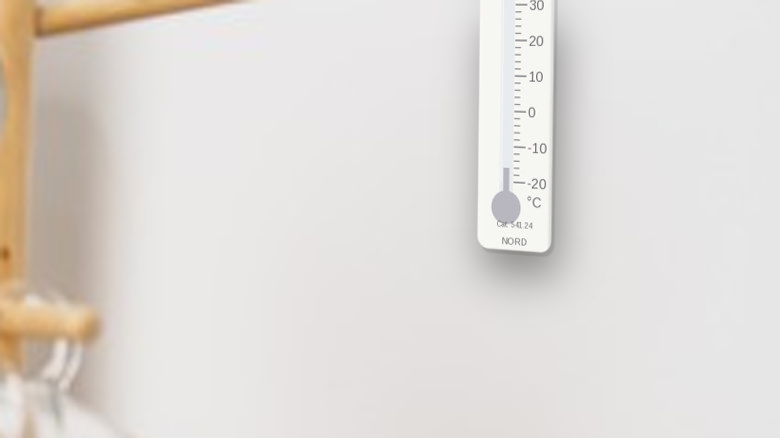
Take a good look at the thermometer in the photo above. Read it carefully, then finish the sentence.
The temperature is -16 °C
